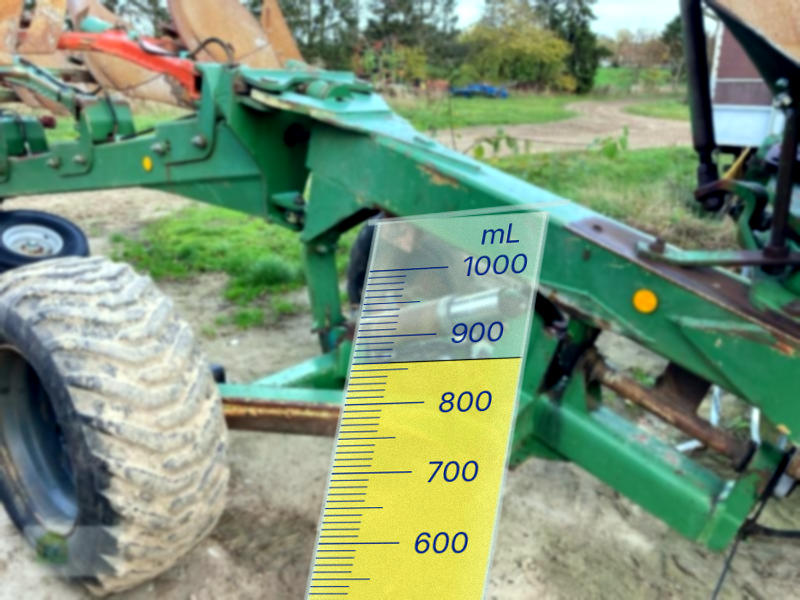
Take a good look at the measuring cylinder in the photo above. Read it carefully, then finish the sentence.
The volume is 860 mL
